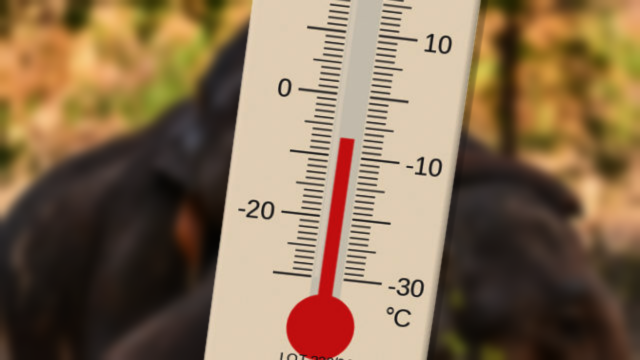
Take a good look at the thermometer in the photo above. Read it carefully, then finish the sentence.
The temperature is -7 °C
